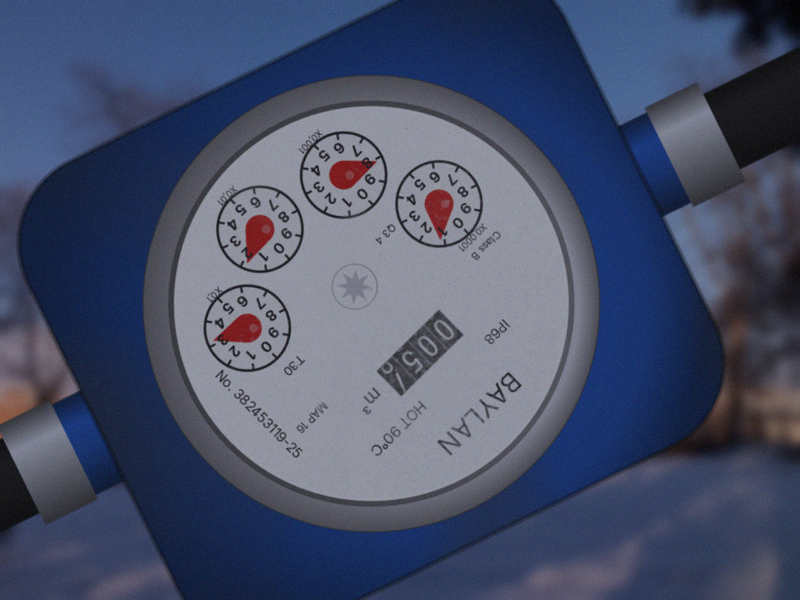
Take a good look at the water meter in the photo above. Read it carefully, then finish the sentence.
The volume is 57.3181 m³
